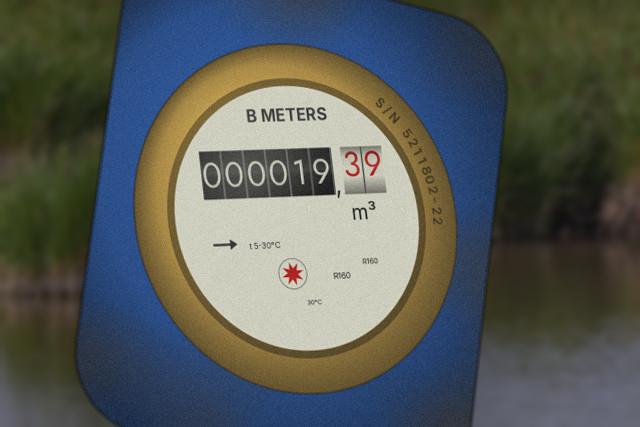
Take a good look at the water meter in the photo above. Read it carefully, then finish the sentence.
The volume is 19.39 m³
